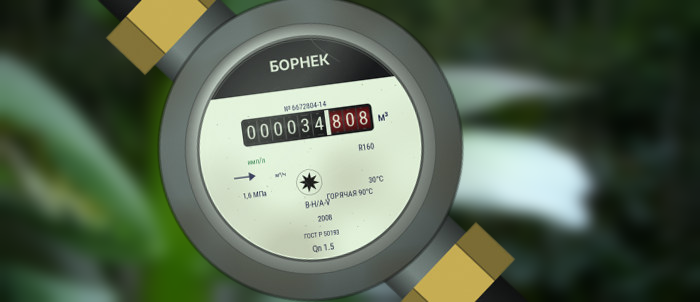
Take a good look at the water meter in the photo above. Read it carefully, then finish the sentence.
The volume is 34.808 m³
